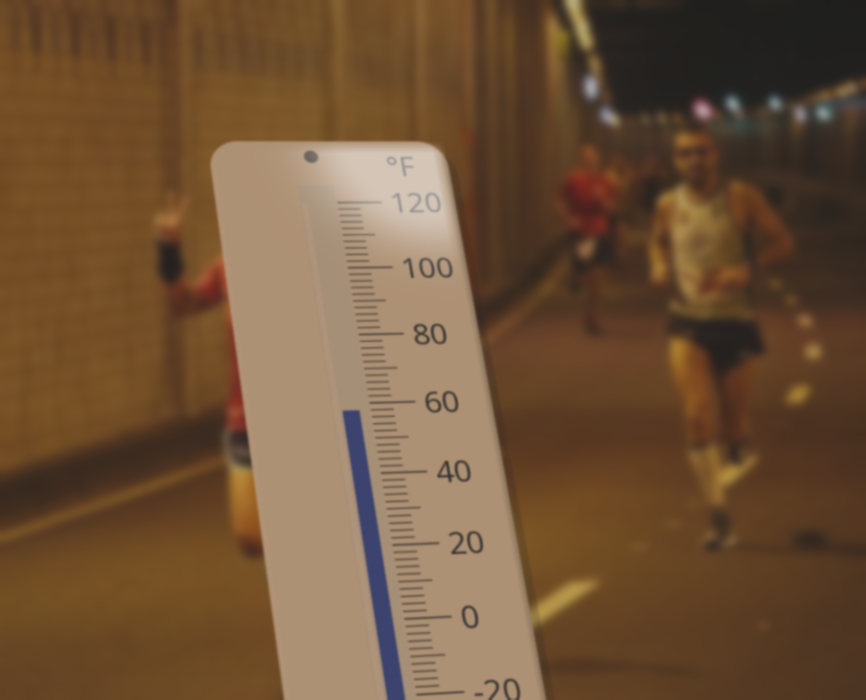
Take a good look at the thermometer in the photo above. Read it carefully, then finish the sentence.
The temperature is 58 °F
